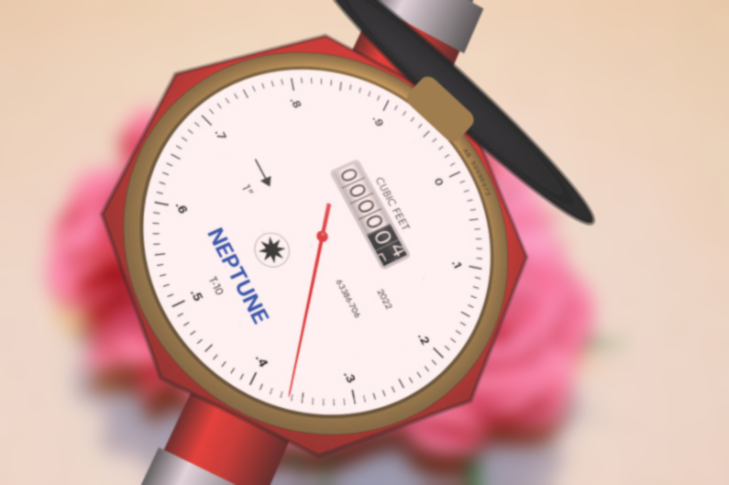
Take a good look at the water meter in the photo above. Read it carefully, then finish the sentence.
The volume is 4.36 ft³
